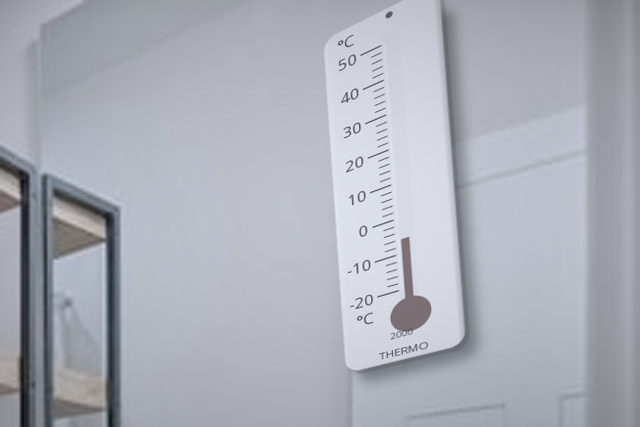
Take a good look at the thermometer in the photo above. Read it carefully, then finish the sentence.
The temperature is -6 °C
